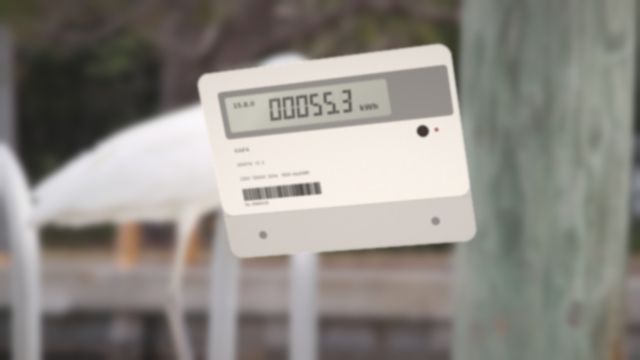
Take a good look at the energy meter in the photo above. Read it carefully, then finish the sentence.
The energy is 55.3 kWh
